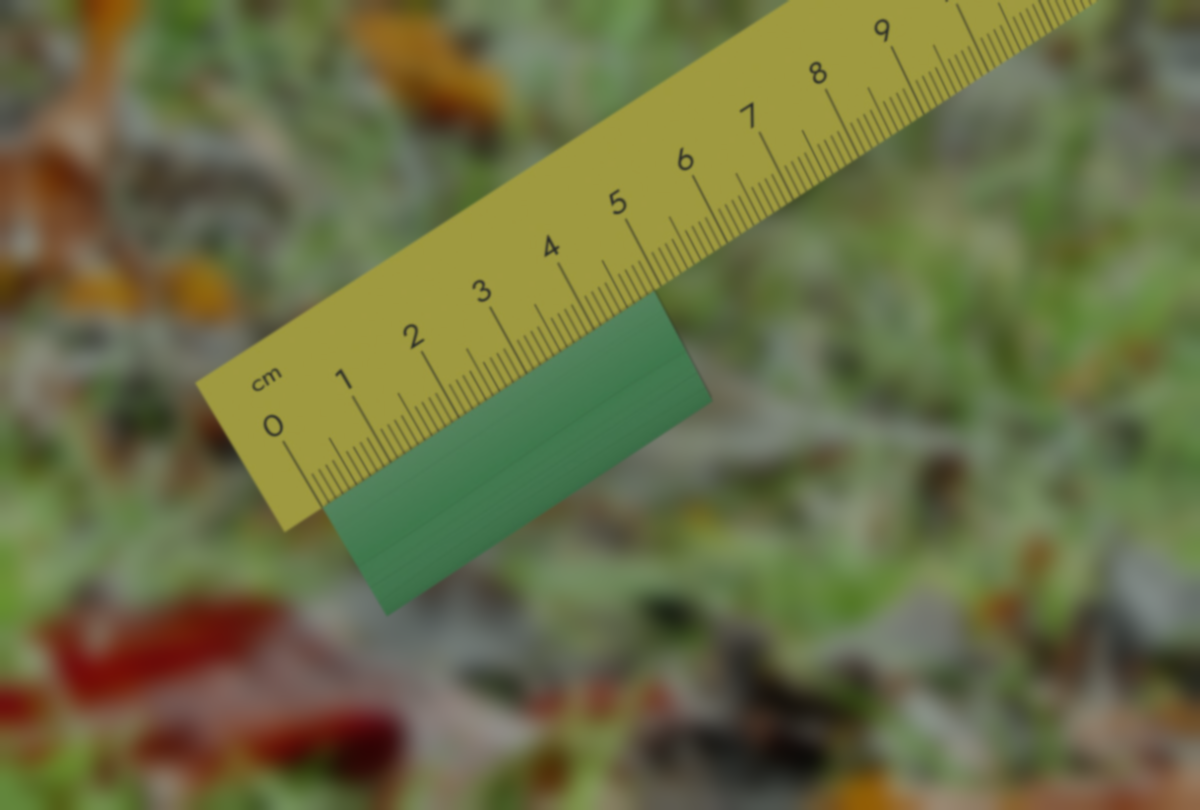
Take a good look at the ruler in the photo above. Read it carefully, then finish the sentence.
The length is 4.9 cm
